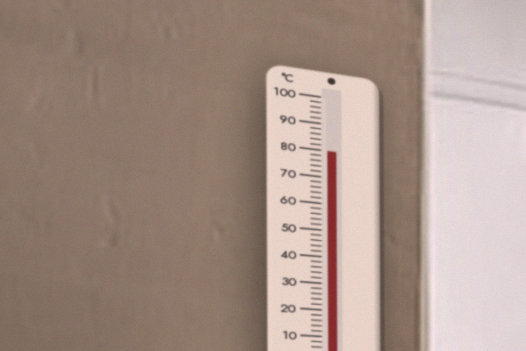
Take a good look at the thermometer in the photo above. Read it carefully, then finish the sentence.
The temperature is 80 °C
